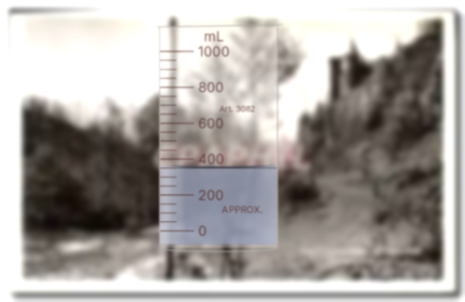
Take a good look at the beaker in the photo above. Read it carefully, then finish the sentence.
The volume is 350 mL
